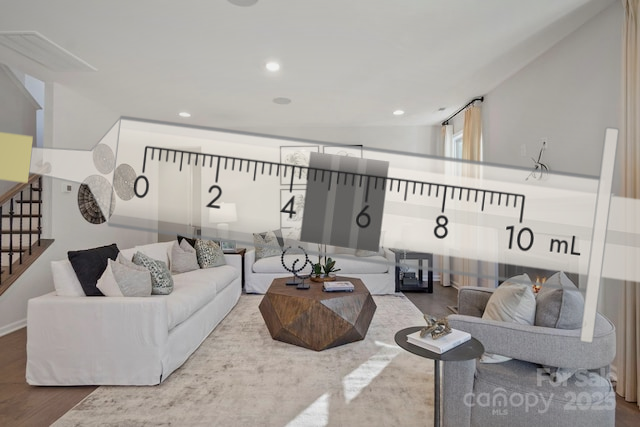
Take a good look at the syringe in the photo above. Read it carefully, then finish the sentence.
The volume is 4.4 mL
